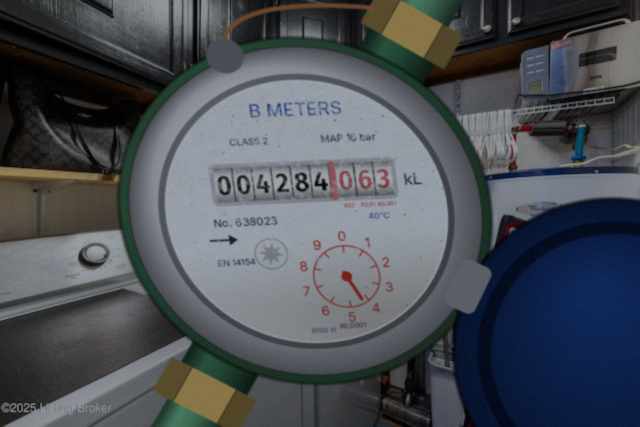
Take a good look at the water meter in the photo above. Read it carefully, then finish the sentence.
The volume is 4284.0634 kL
